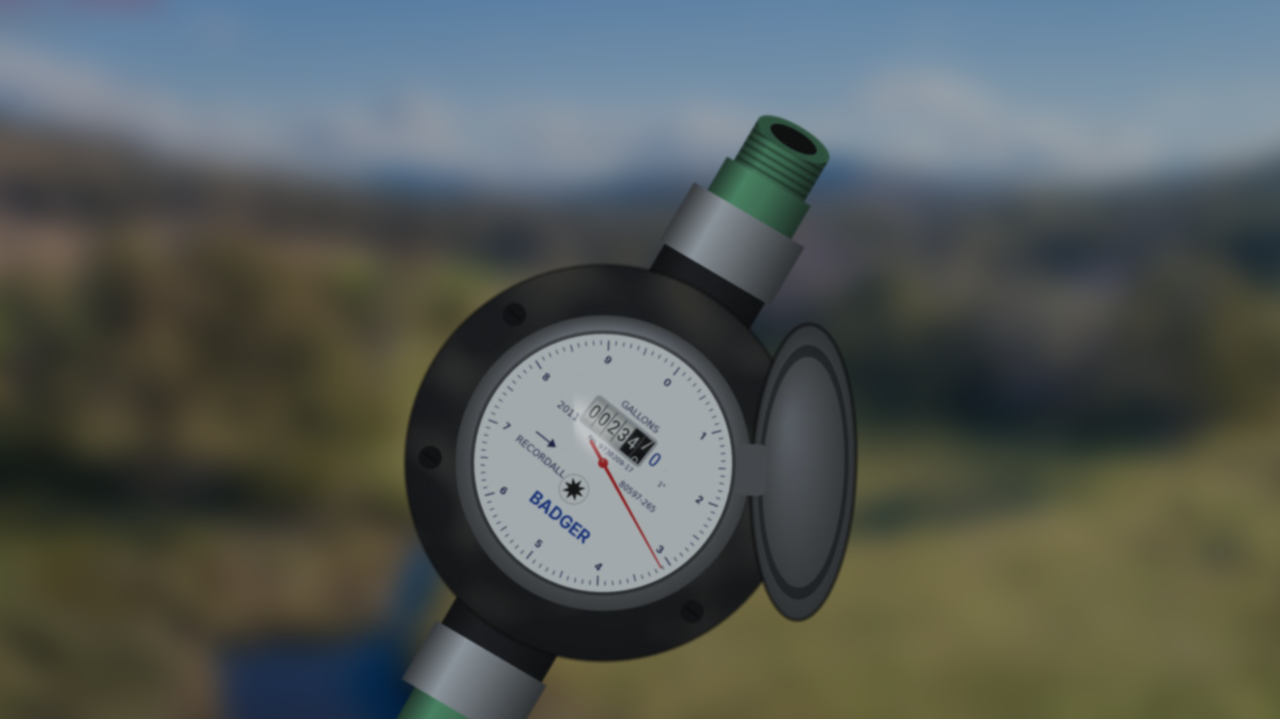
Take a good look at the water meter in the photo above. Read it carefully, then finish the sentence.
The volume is 23473.1 gal
